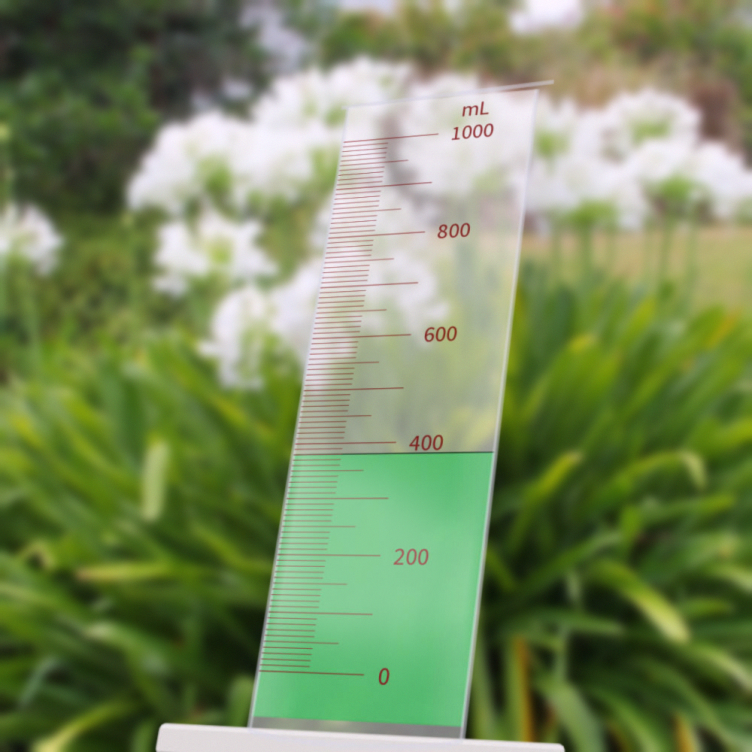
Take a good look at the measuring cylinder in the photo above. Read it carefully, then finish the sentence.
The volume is 380 mL
